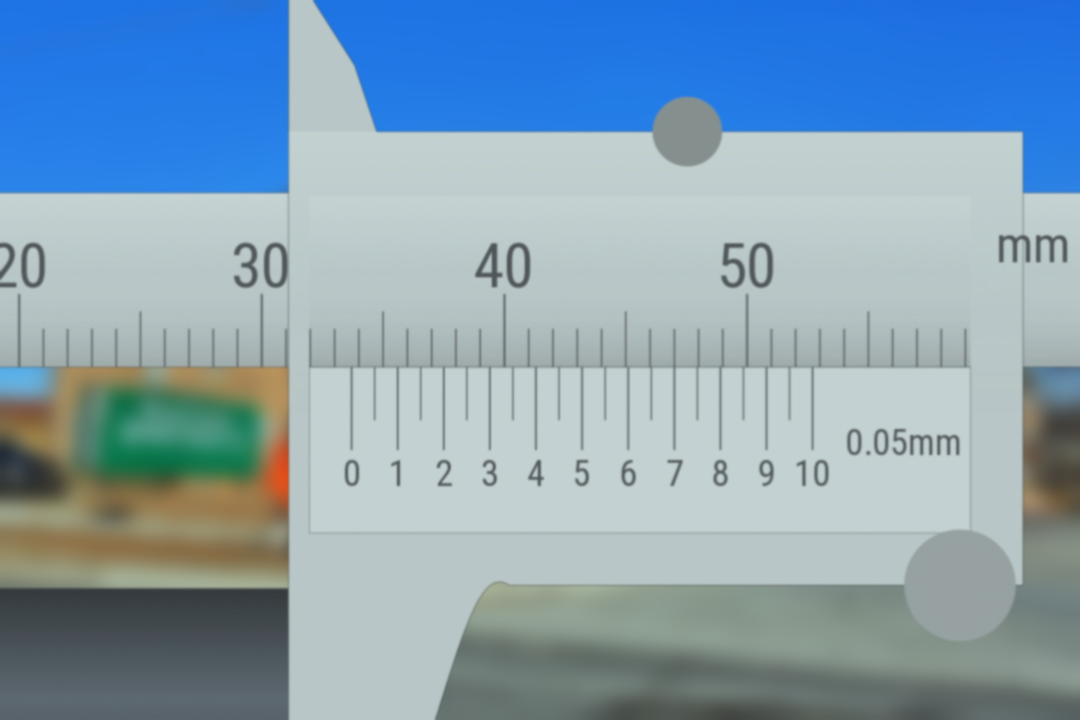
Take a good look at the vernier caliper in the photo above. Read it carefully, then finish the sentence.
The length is 33.7 mm
